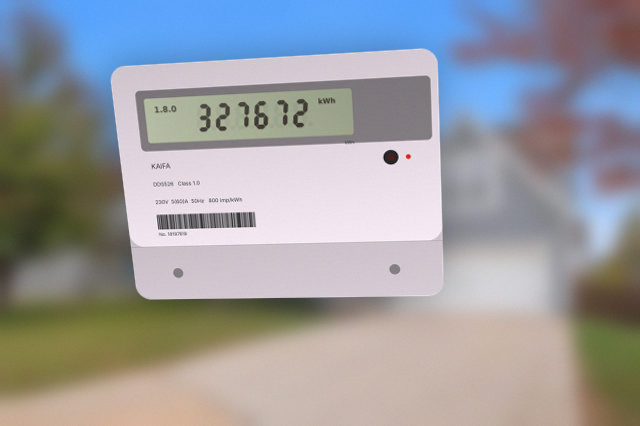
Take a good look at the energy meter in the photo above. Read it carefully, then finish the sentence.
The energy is 327672 kWh
